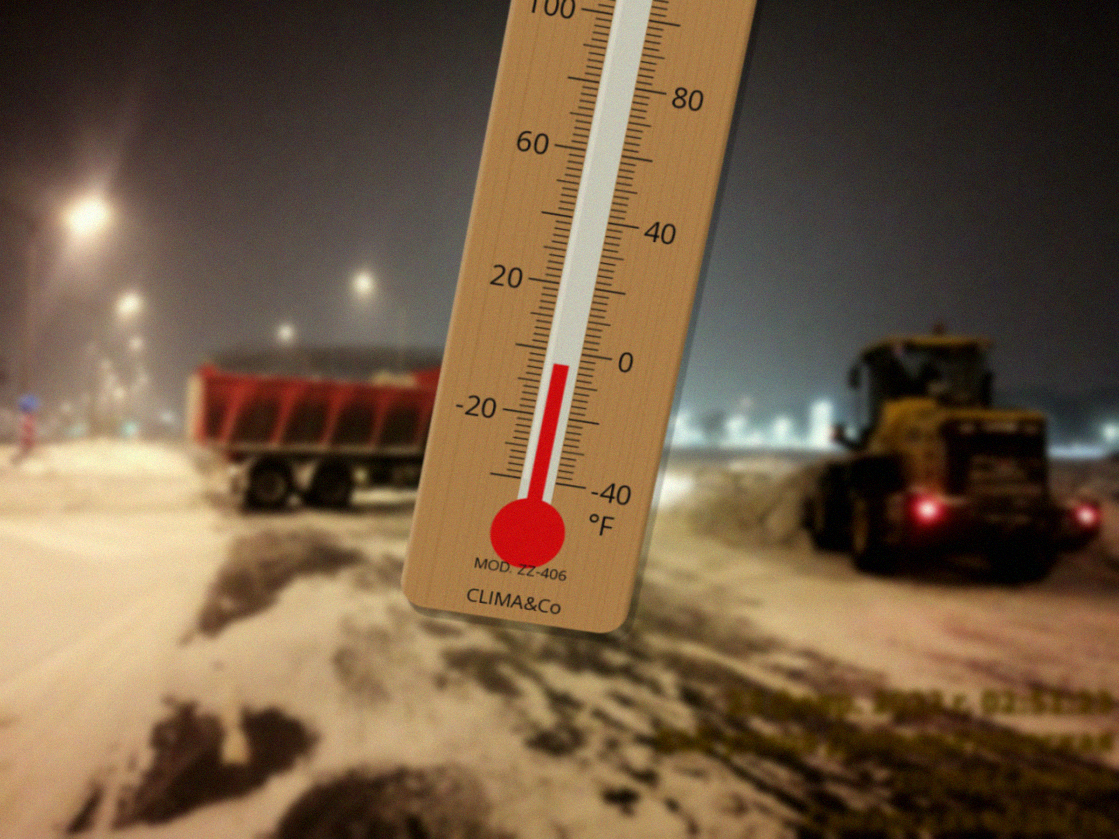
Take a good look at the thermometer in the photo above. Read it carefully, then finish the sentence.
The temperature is -4 °F
